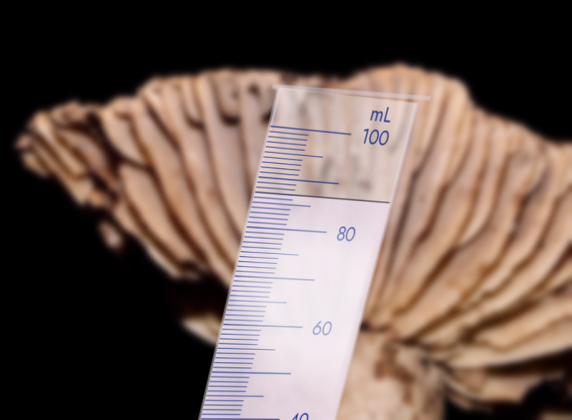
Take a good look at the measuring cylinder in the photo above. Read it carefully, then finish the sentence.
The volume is 87 mL
